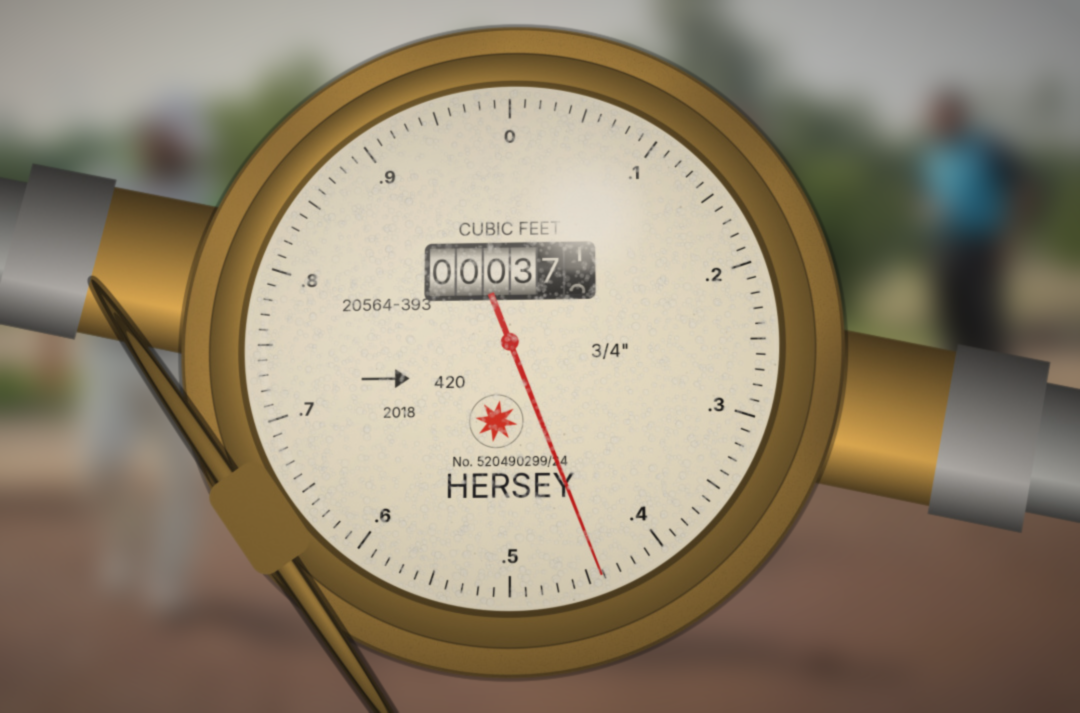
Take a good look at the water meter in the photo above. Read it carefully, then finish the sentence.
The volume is 371.44 ft³
